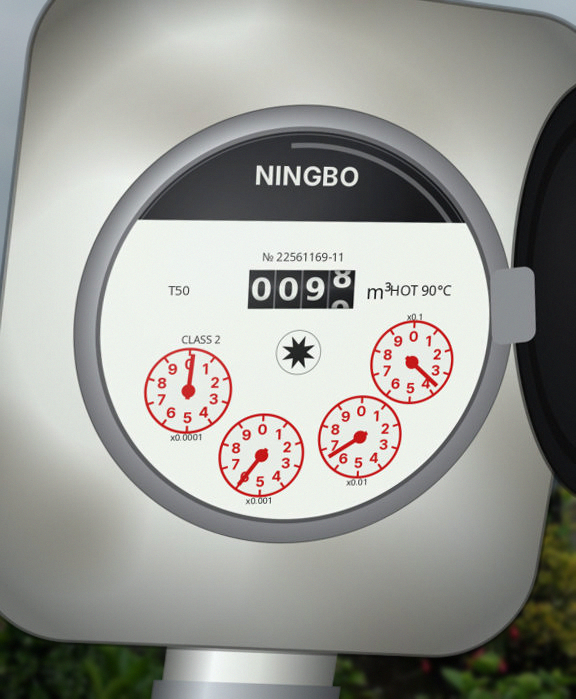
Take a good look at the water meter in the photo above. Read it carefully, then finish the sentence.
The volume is 98.3660 m³
